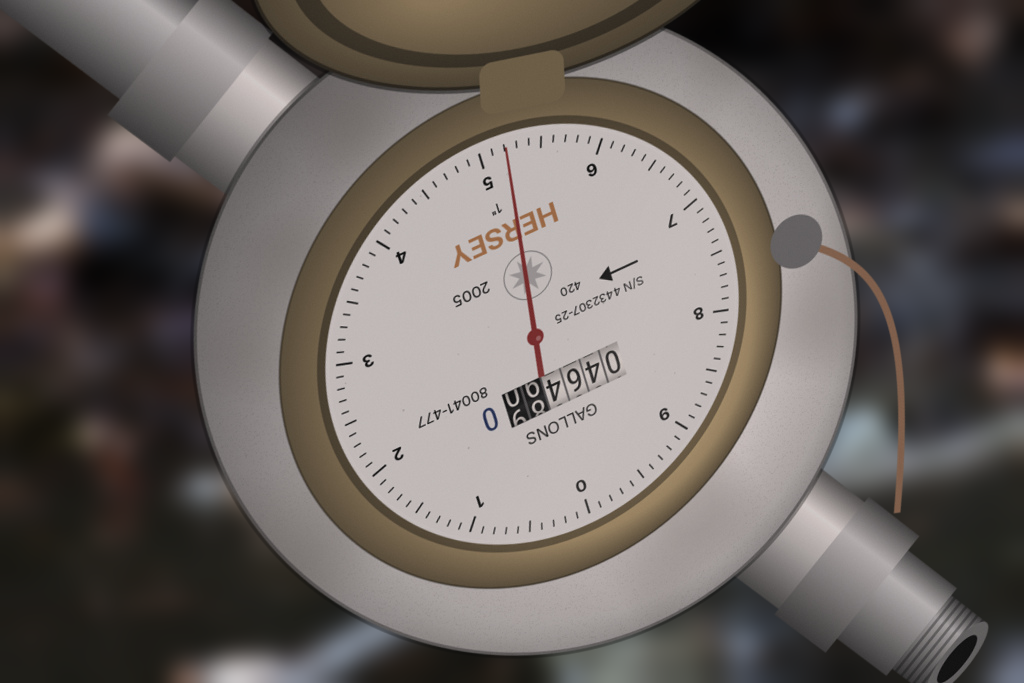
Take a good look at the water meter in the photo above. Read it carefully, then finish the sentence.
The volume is 464895.2 gal
